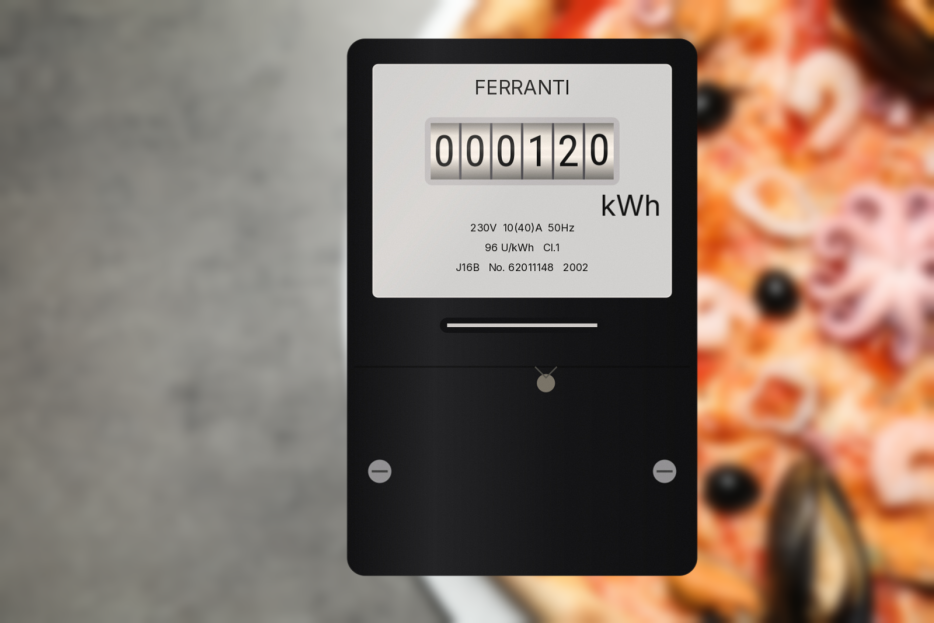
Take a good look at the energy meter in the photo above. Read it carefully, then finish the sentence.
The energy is 120 kWh
